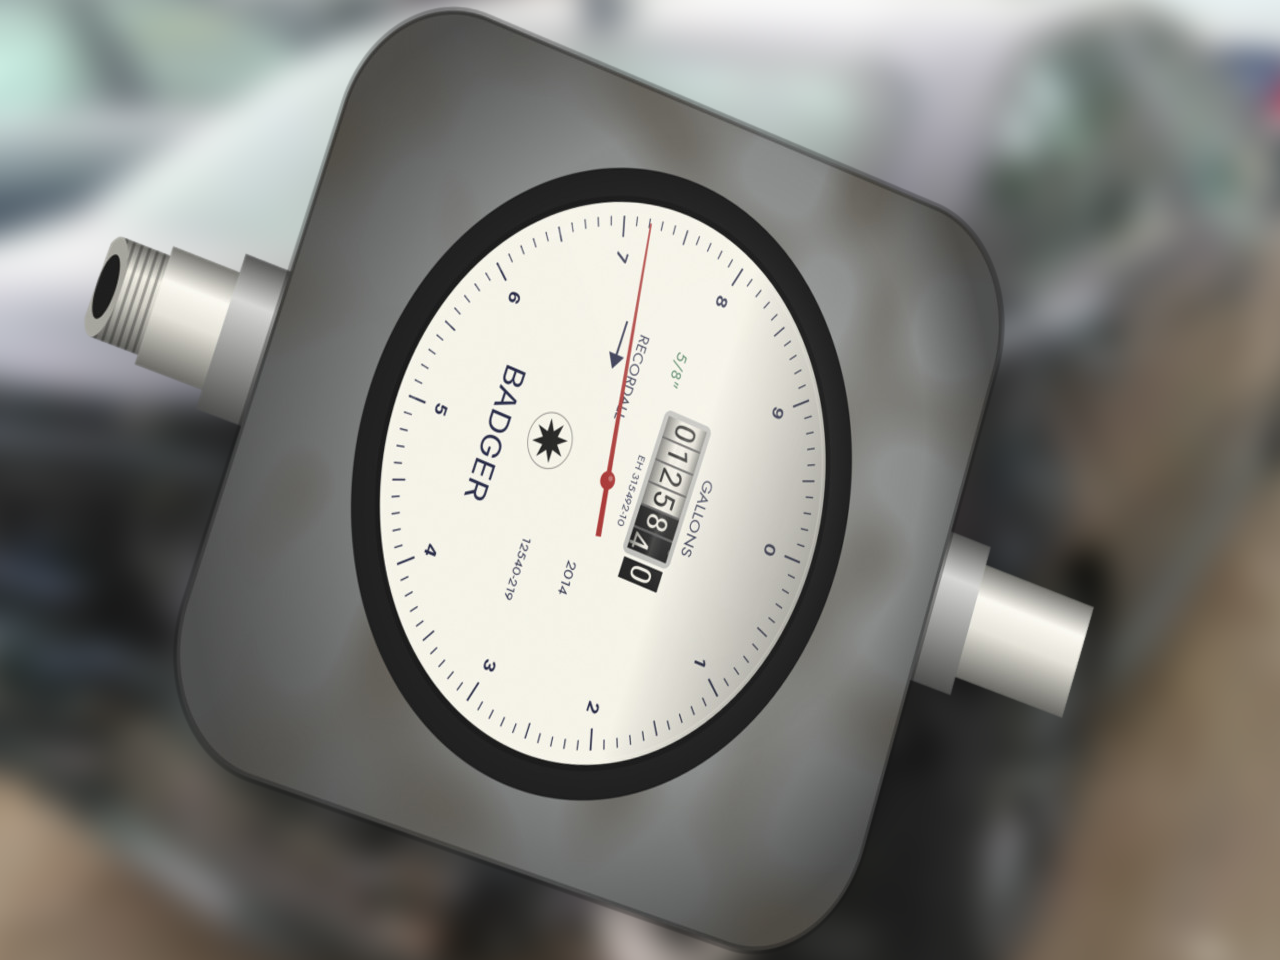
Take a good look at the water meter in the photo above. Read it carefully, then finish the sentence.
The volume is 125837.2 gal
